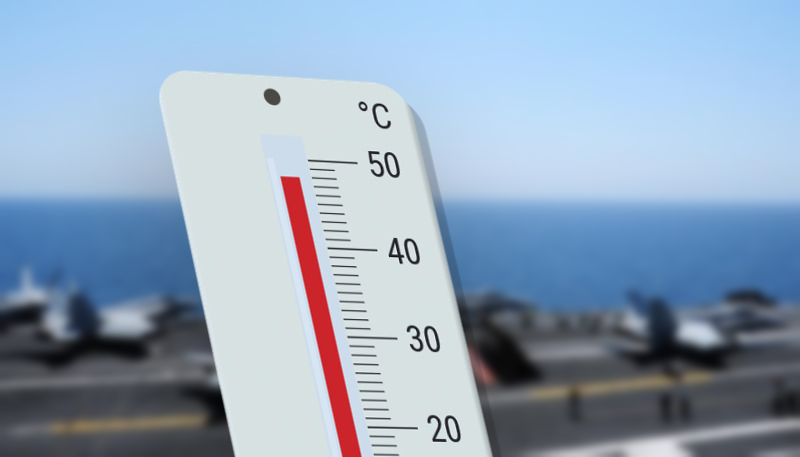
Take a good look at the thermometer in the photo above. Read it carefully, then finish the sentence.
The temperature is 48 °C
